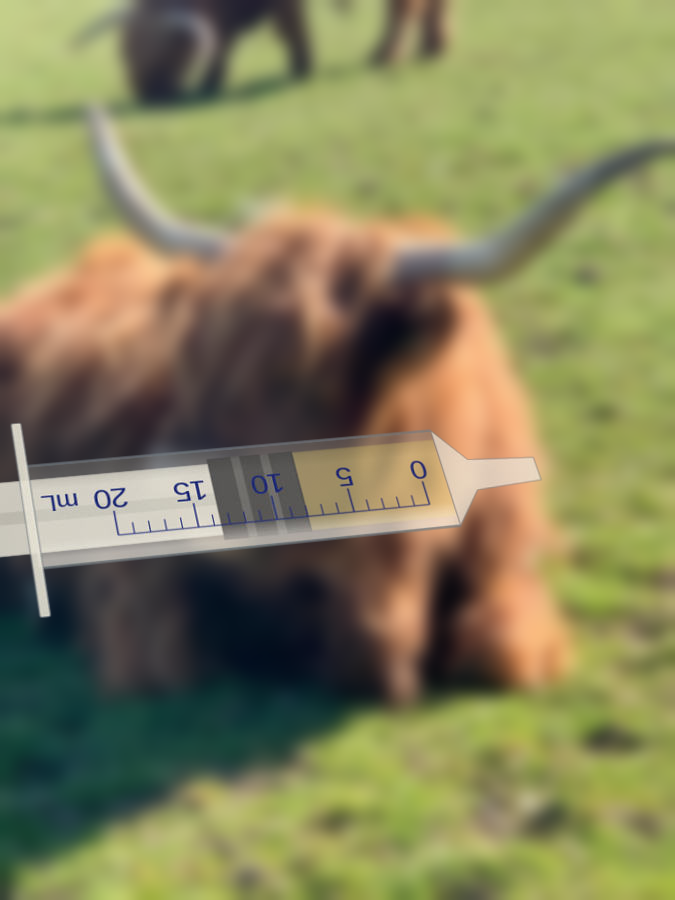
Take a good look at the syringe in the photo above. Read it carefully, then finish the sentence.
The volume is 8 mL
